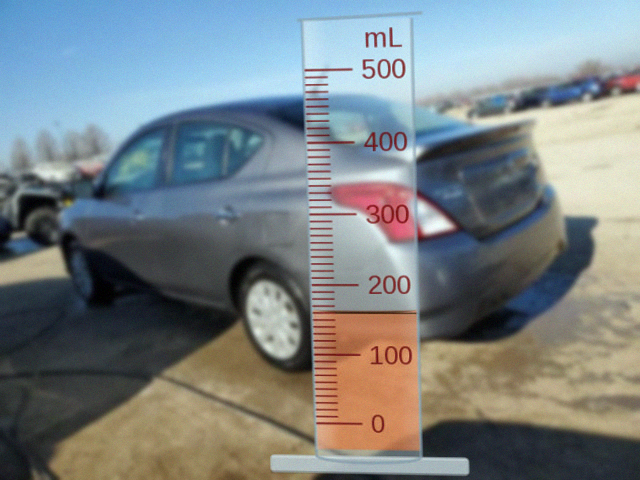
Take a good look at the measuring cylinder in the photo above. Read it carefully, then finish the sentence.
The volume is 160 mL
